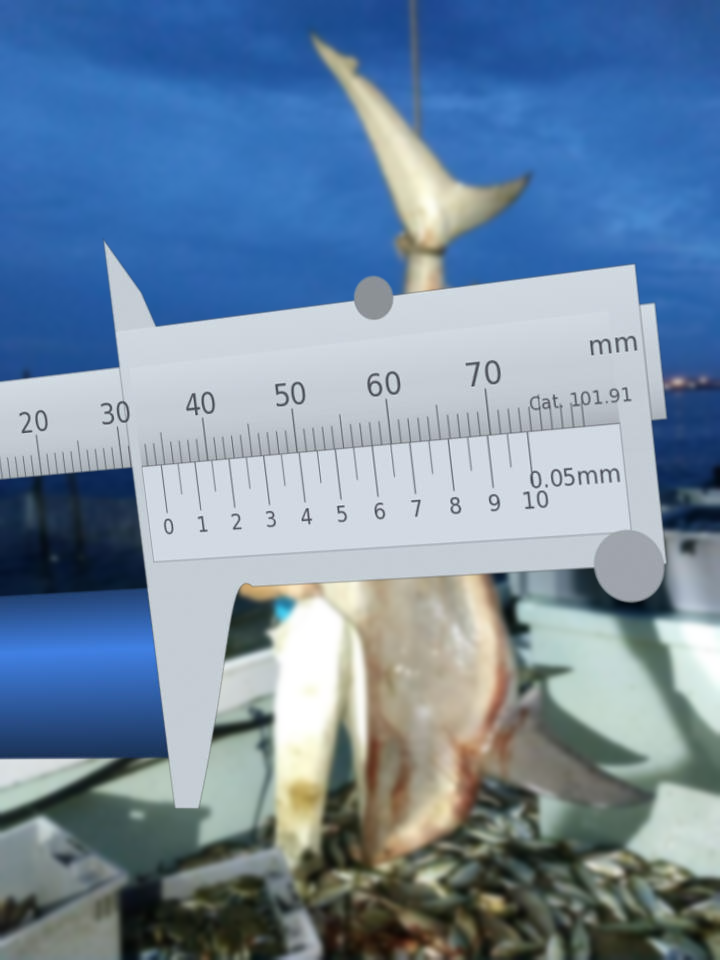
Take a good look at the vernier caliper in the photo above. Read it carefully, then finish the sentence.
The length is 34.6 mm
